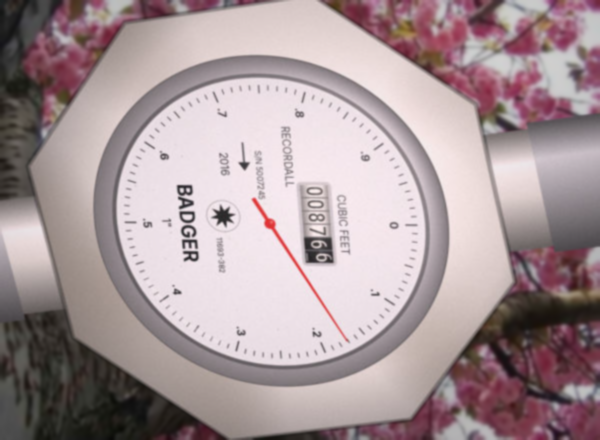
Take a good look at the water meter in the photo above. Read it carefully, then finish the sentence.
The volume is 8766.17 ft³
